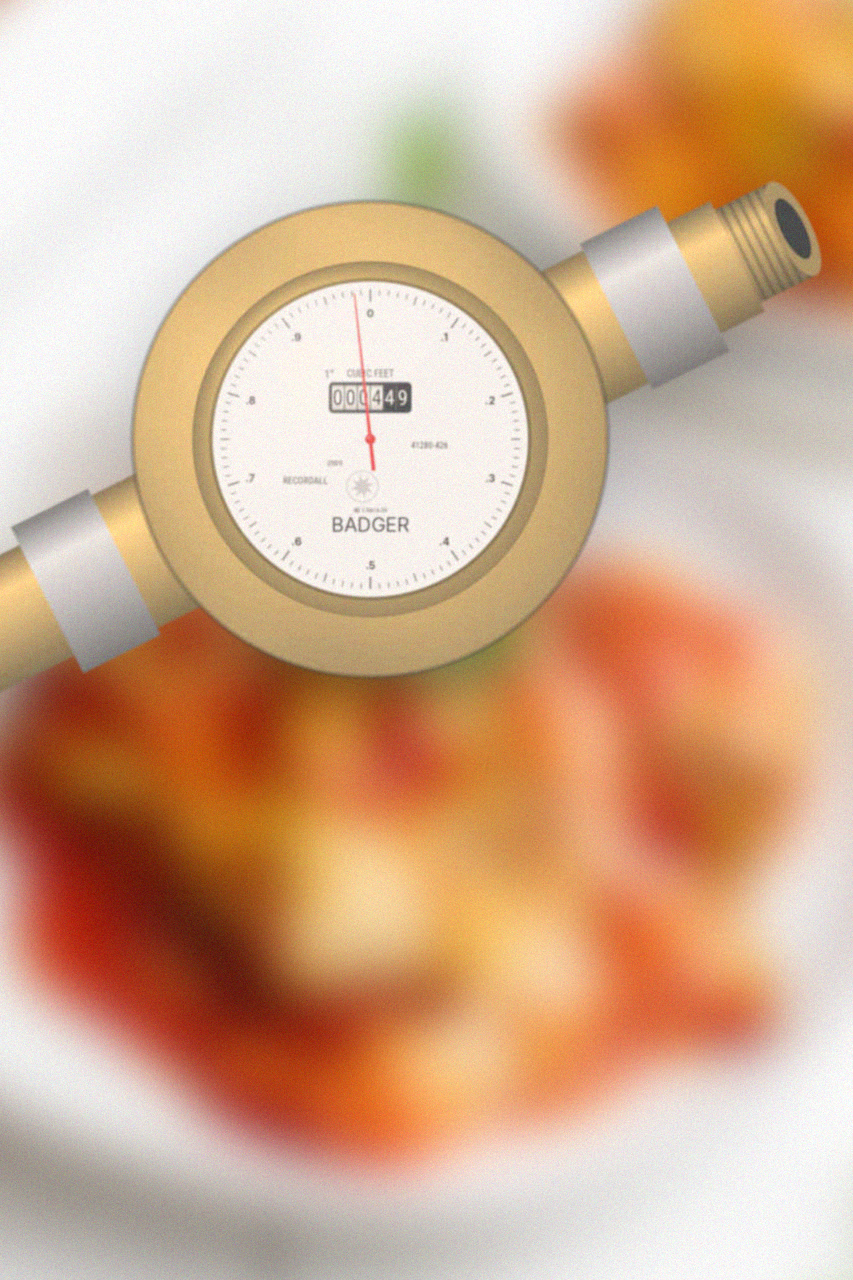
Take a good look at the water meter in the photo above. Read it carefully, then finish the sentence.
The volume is 448.98 ft³
